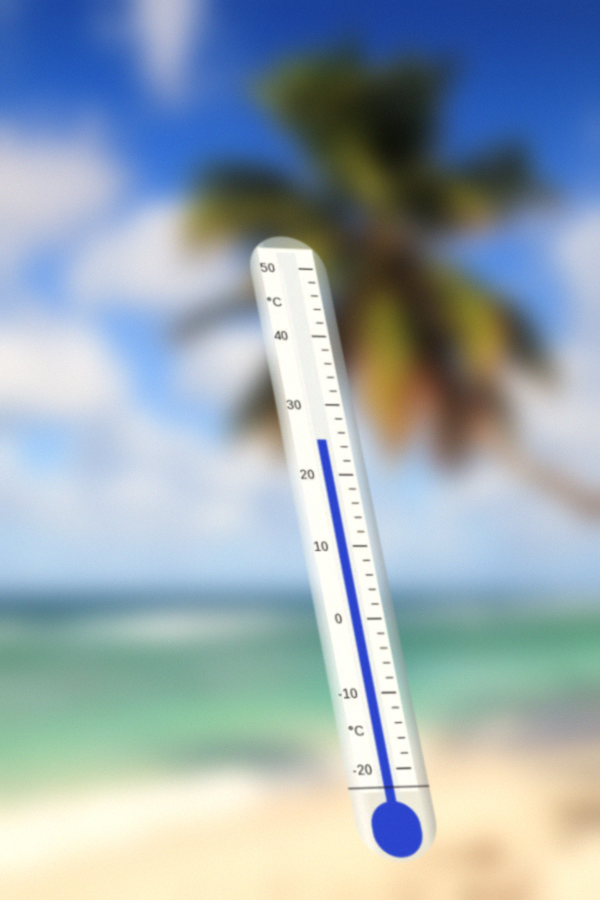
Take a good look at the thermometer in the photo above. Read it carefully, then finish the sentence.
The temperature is 25 °C
